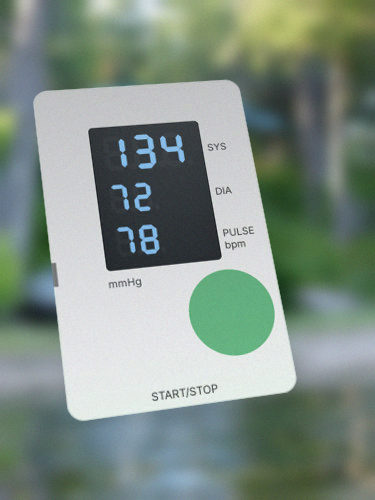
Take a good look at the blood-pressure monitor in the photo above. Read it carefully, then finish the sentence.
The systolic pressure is 134 mmHg
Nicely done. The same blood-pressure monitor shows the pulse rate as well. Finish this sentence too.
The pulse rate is 78 bpm
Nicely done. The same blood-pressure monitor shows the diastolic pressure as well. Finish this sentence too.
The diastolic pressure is 72 mmHg
